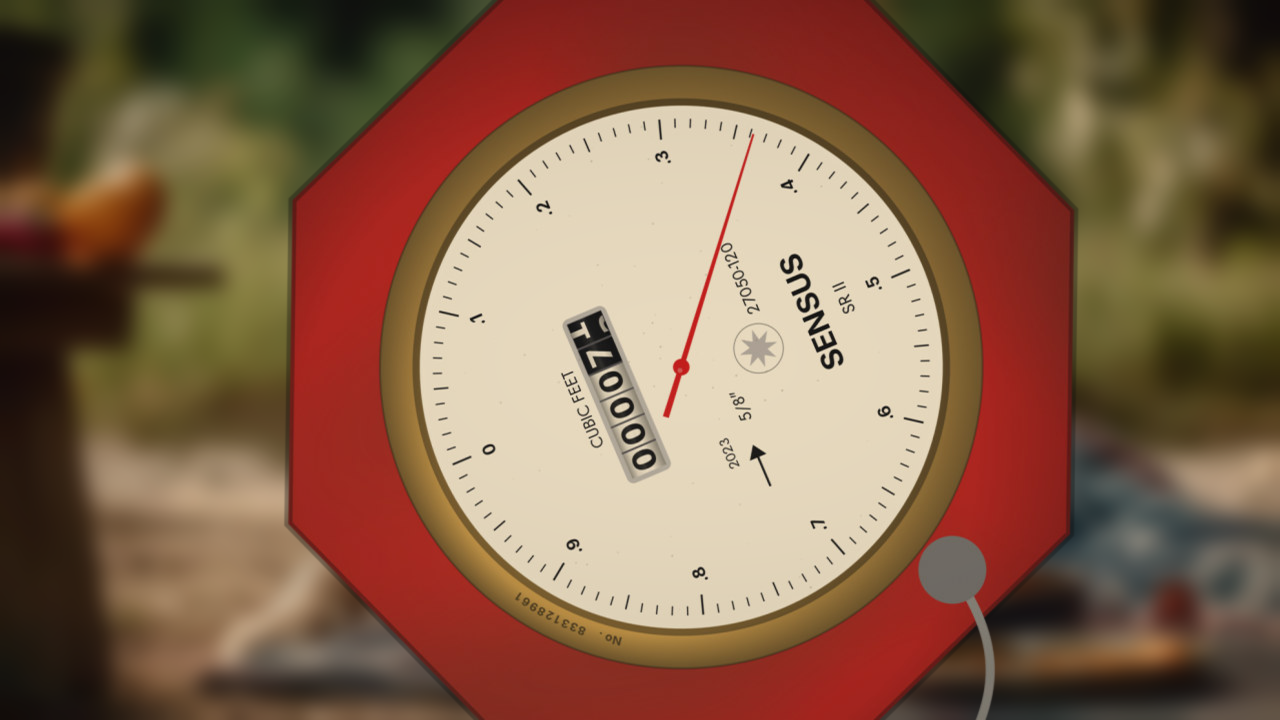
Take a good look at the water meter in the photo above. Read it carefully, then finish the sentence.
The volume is 71.36 ft³
